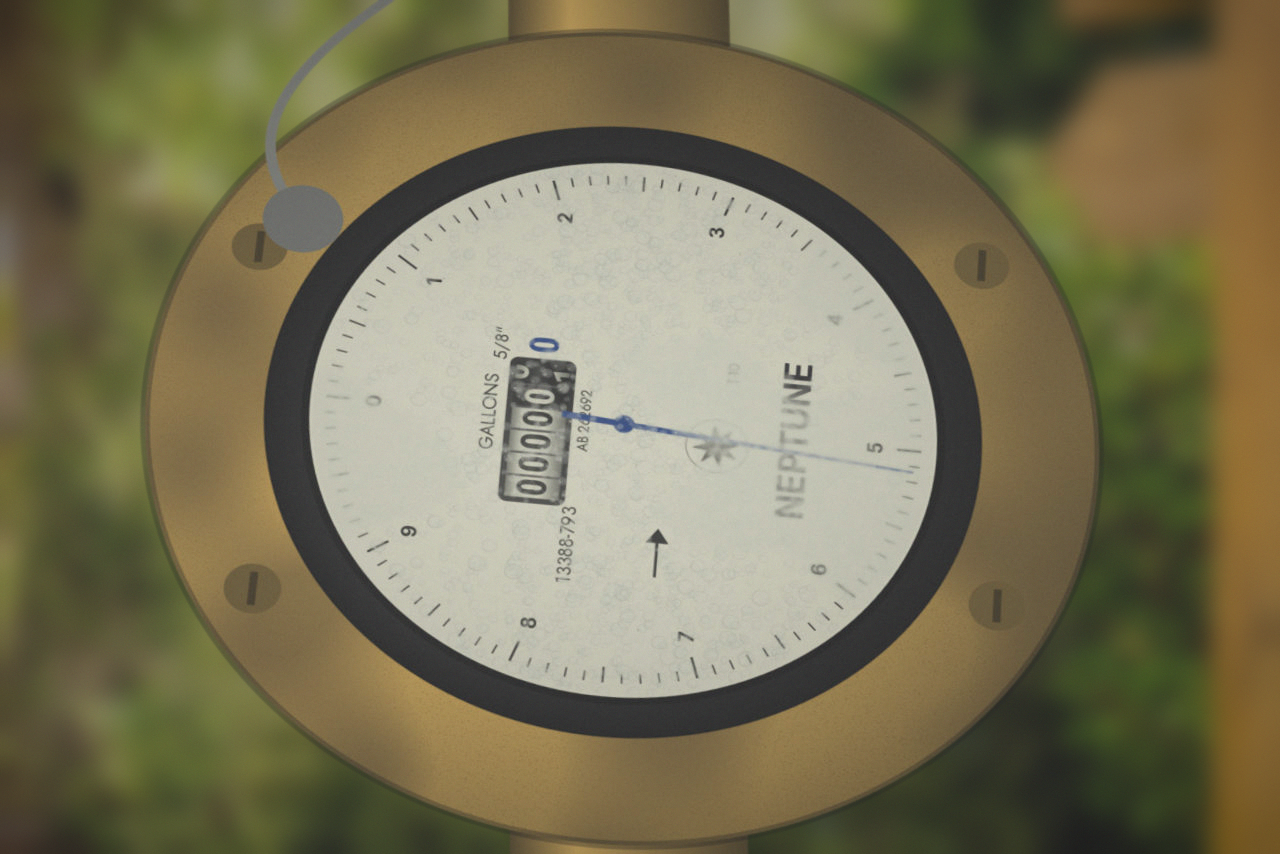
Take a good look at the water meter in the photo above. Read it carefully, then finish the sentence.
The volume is 5.1 gal
